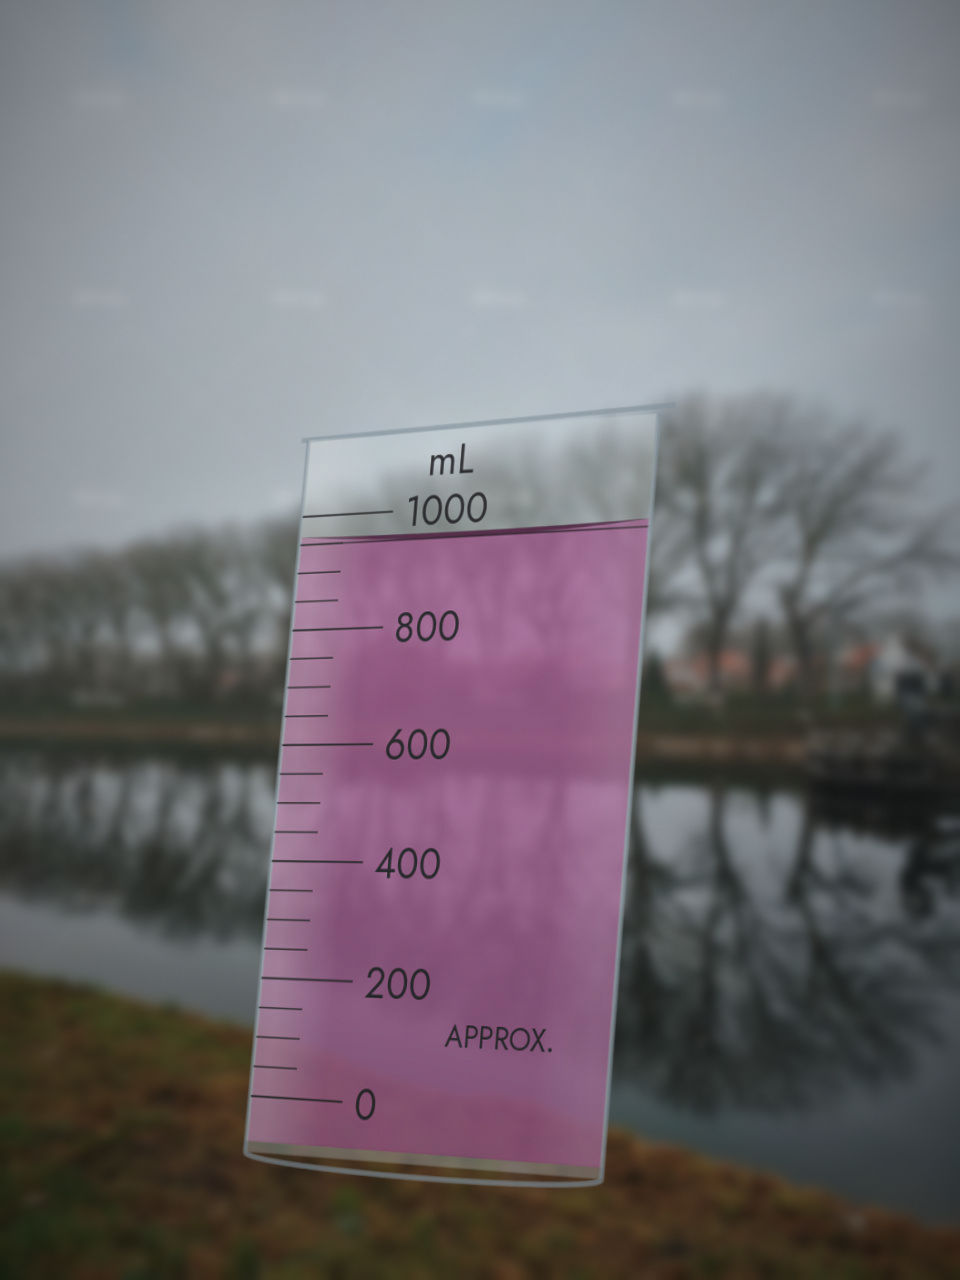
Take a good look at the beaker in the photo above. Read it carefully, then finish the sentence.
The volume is 950 mL
